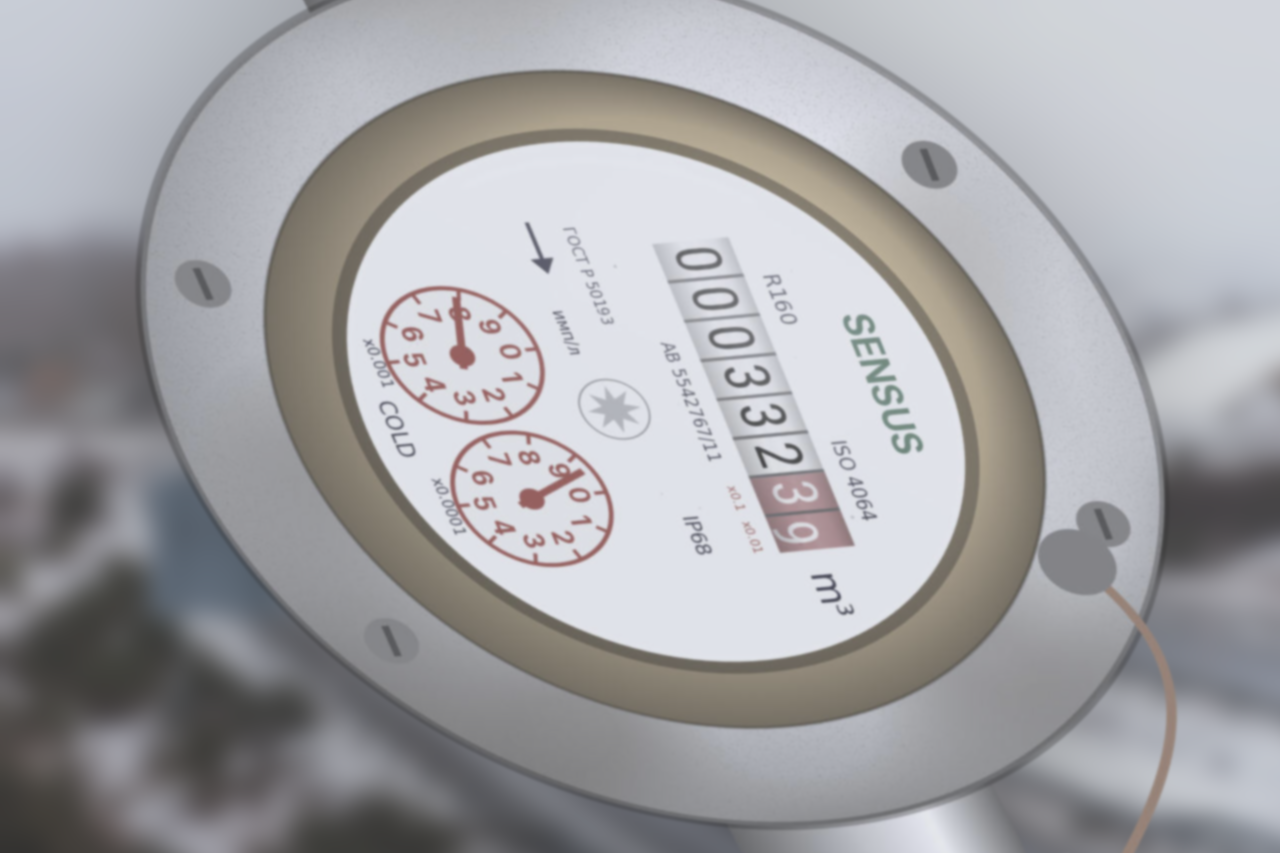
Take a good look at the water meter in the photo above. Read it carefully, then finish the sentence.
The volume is 332.3879 m³
